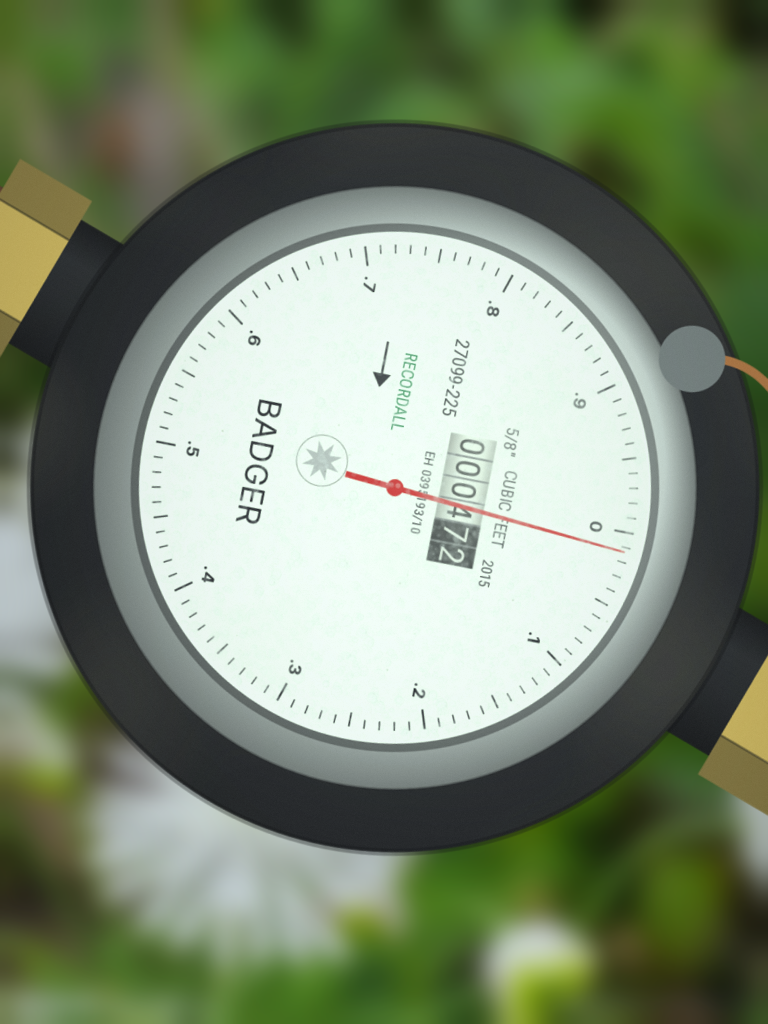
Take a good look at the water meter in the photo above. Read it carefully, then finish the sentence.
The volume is 472.01 ft³
